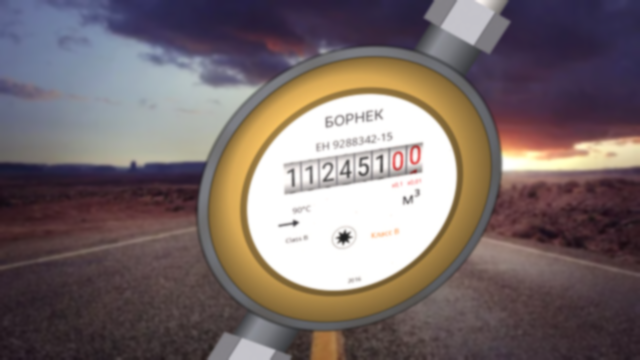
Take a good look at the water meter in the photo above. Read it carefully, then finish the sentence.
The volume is 112451.00 m³
